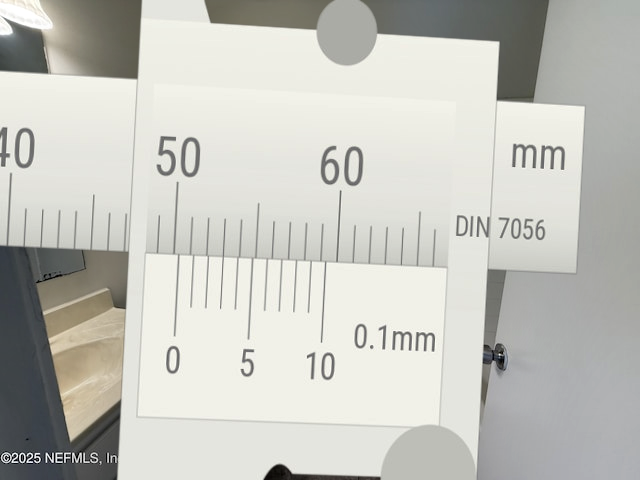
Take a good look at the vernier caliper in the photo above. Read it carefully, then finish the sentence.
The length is 50.3 mm
